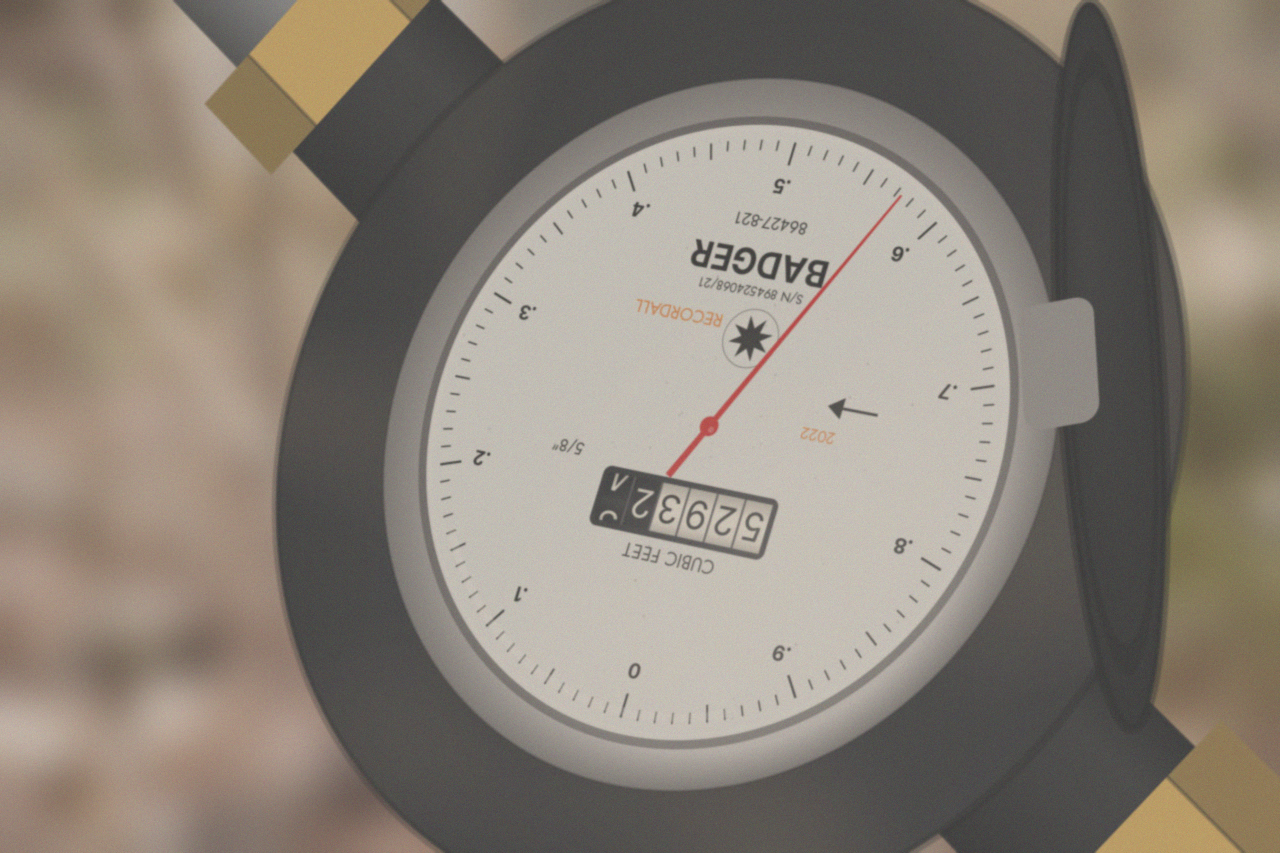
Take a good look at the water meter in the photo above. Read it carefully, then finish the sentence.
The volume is 529323.57 ft³
